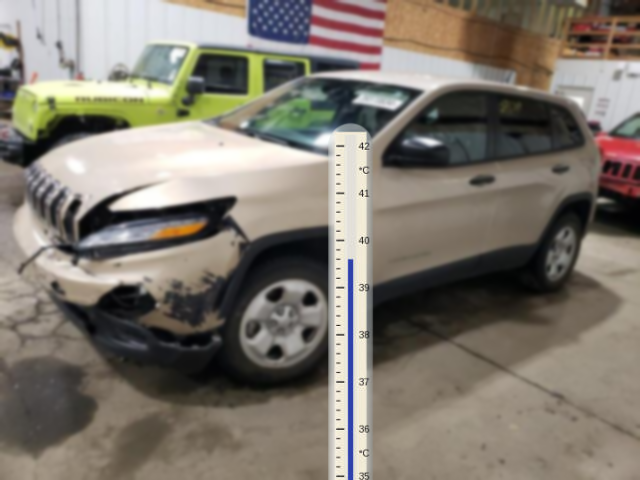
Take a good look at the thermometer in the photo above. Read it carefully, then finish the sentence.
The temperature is 39.6 °C
